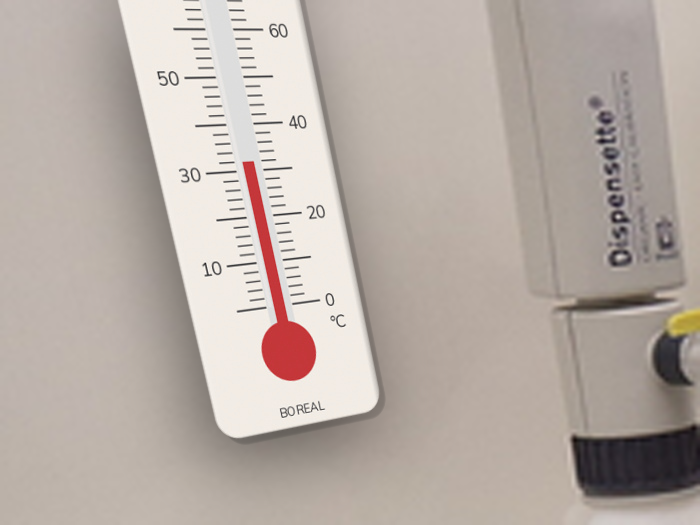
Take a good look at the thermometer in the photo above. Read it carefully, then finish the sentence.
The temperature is 32 °C
